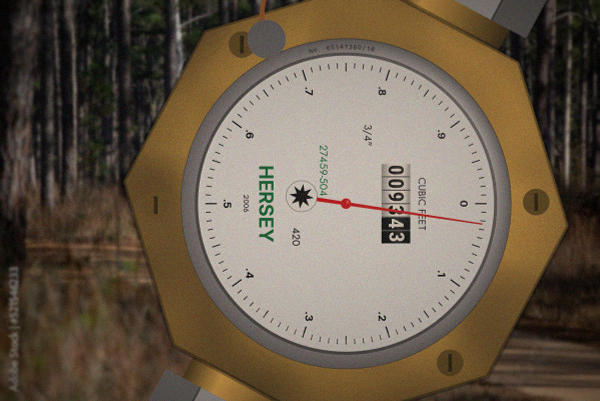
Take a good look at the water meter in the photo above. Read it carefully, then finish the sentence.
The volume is 9343.02 ft³
